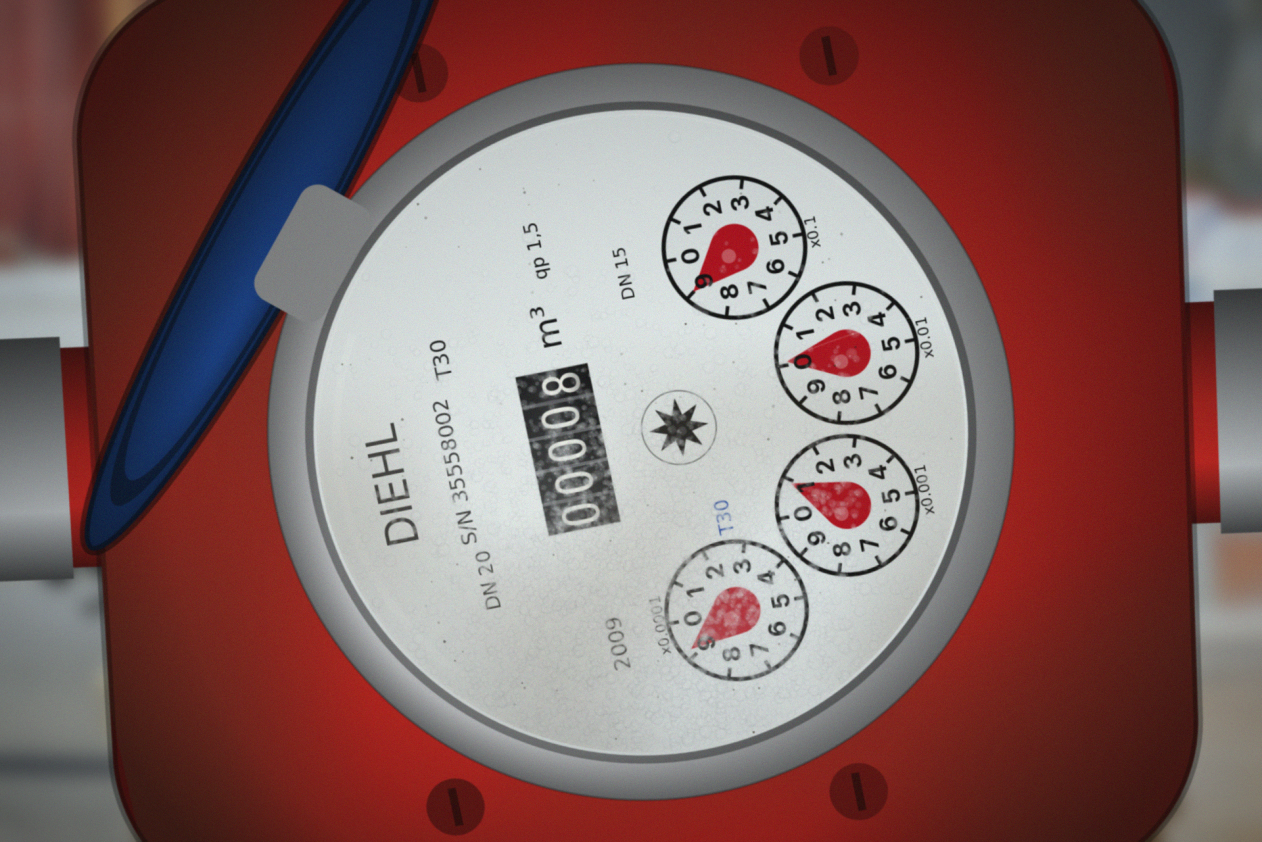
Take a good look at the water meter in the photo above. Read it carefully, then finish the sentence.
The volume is 7.9009 m³
